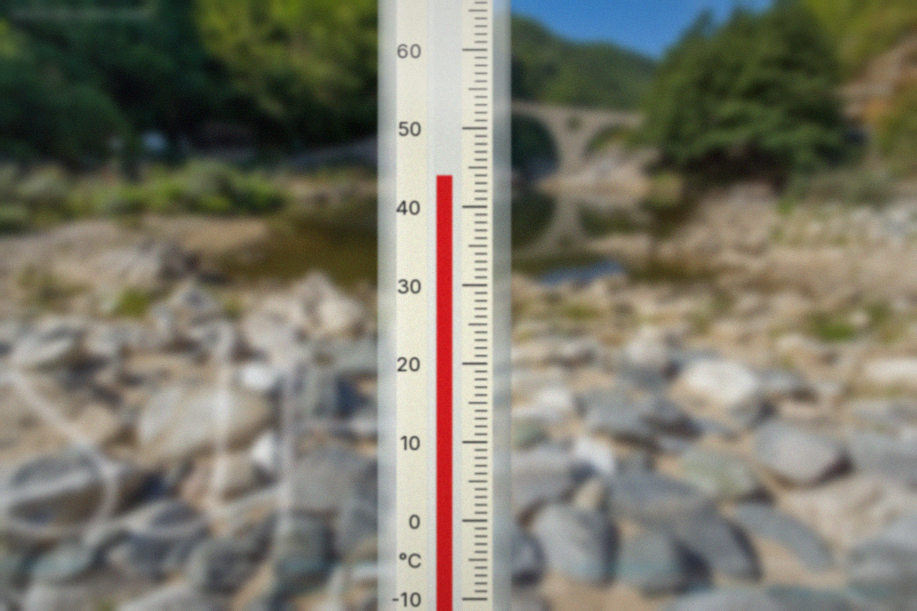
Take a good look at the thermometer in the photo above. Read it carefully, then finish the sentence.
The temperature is 44 °C
